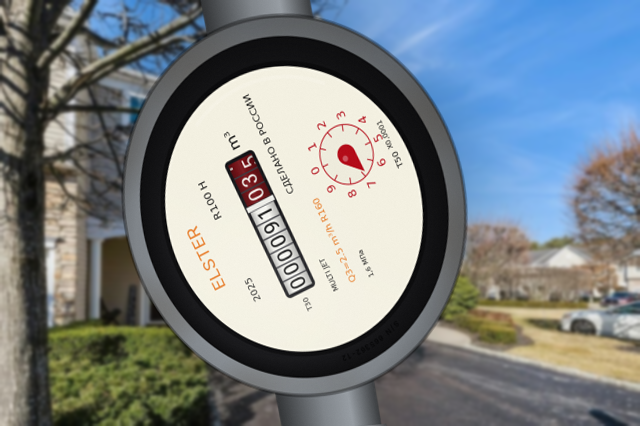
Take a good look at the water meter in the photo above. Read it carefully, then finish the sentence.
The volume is 91.0346 m³
